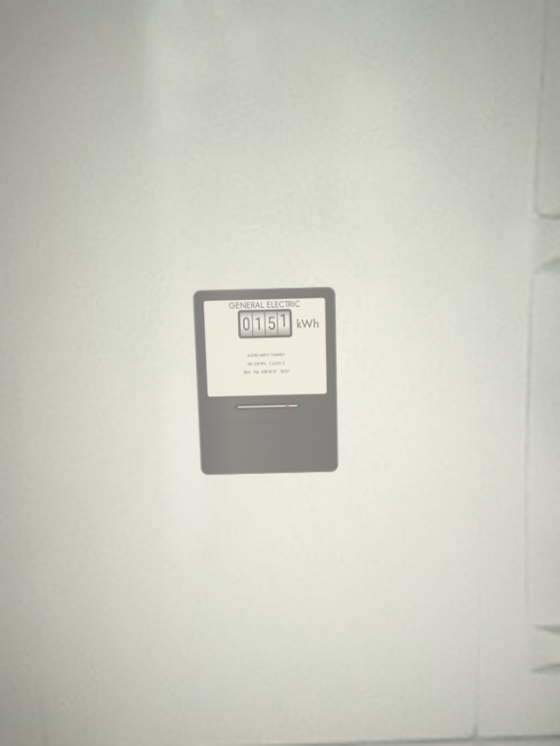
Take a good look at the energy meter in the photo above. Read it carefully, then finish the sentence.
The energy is 151 kWh
